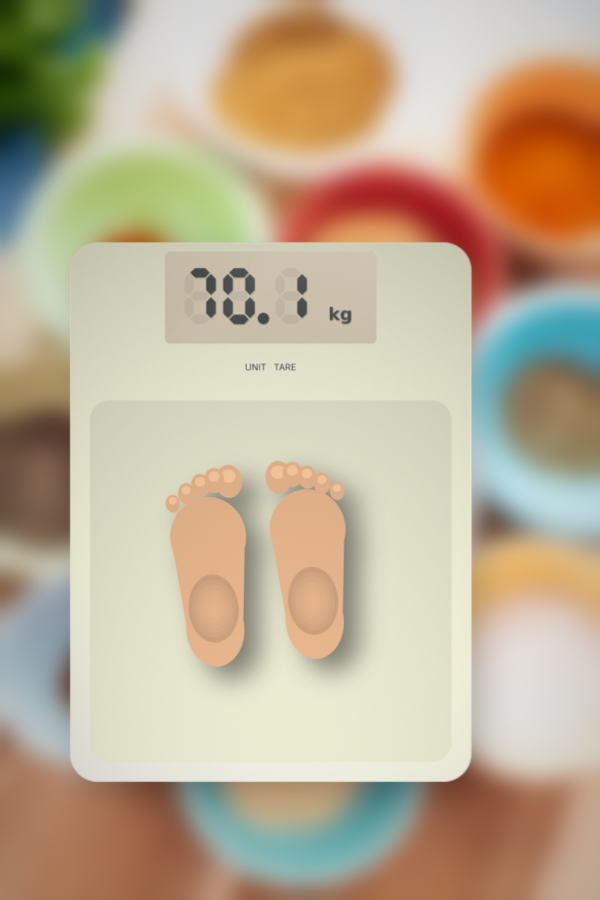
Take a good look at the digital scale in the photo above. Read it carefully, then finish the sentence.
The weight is 70.1 kg
